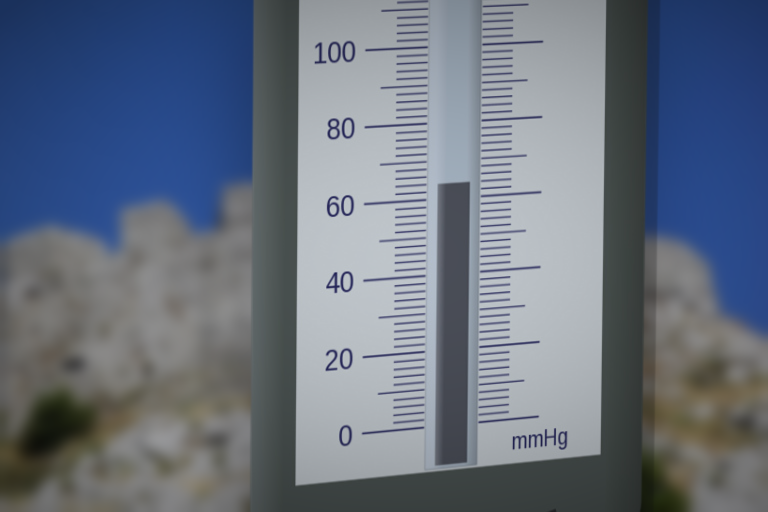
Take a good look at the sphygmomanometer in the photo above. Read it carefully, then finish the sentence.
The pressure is 64 mmHg
